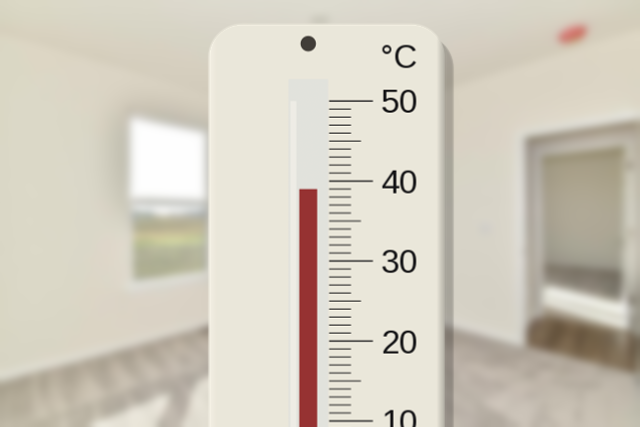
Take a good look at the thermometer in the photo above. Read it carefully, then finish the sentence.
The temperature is 39 °C
